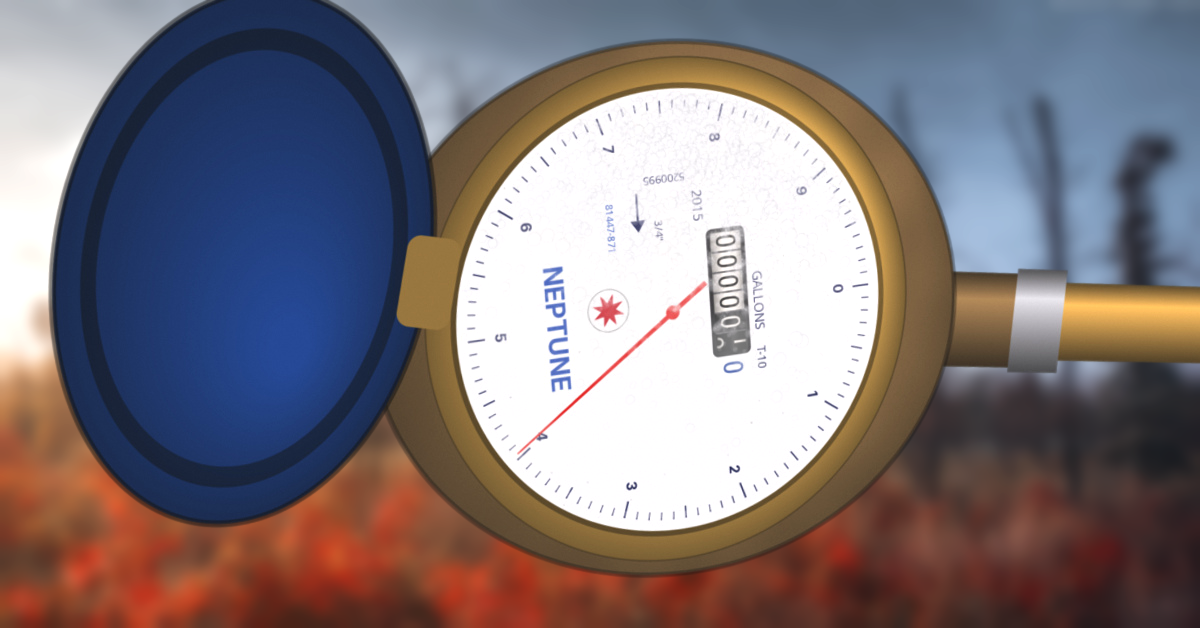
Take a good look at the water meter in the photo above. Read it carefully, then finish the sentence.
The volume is 14.0 gal
